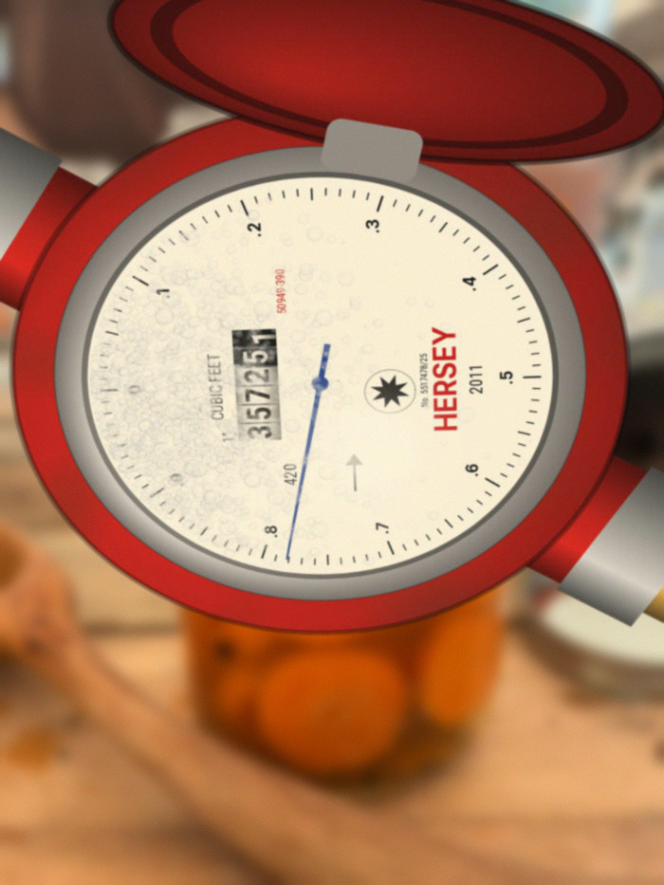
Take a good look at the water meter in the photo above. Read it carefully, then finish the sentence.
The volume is 357250.78 ft³
